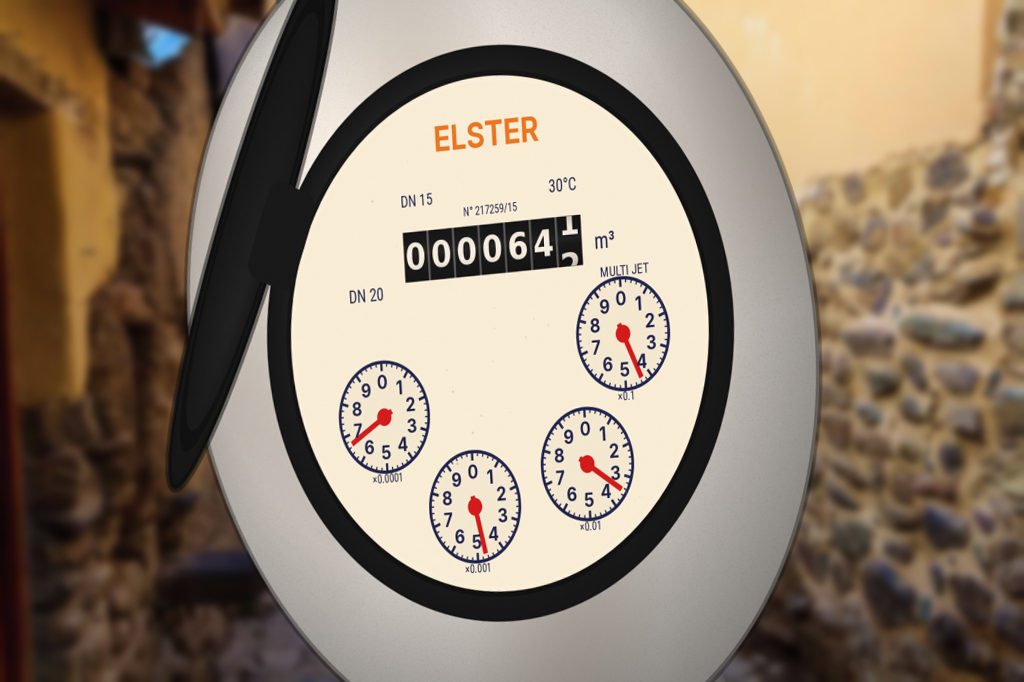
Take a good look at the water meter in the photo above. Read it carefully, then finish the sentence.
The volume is 641.4346 m³
